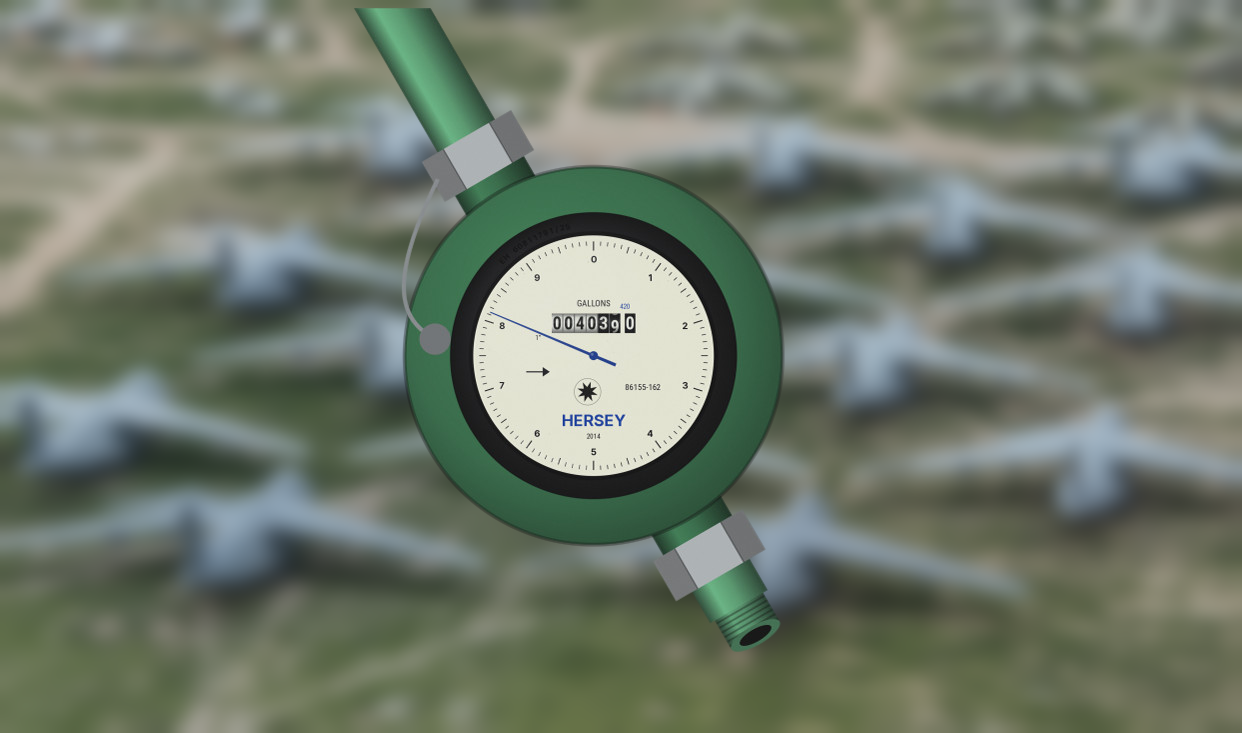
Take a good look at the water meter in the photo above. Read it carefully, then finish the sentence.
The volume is 40388.1 gal
